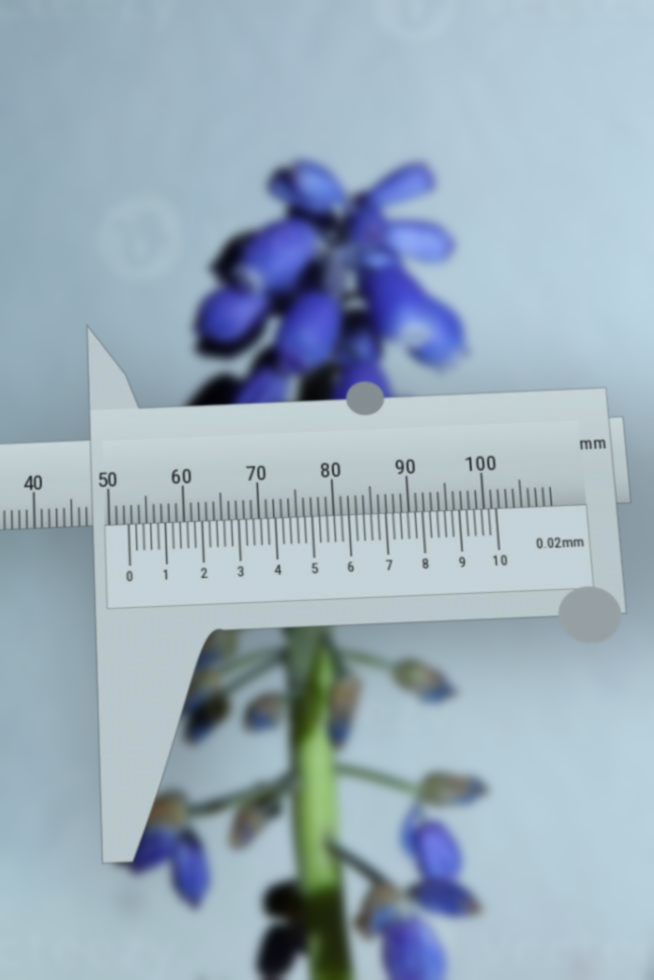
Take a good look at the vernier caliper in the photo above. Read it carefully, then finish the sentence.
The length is 52.6 mm
